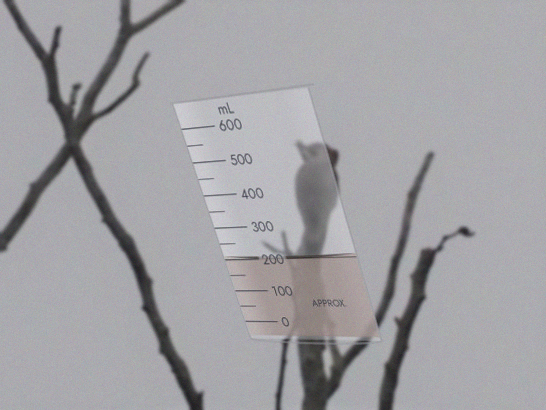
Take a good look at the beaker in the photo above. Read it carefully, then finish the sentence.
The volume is 200 mL
